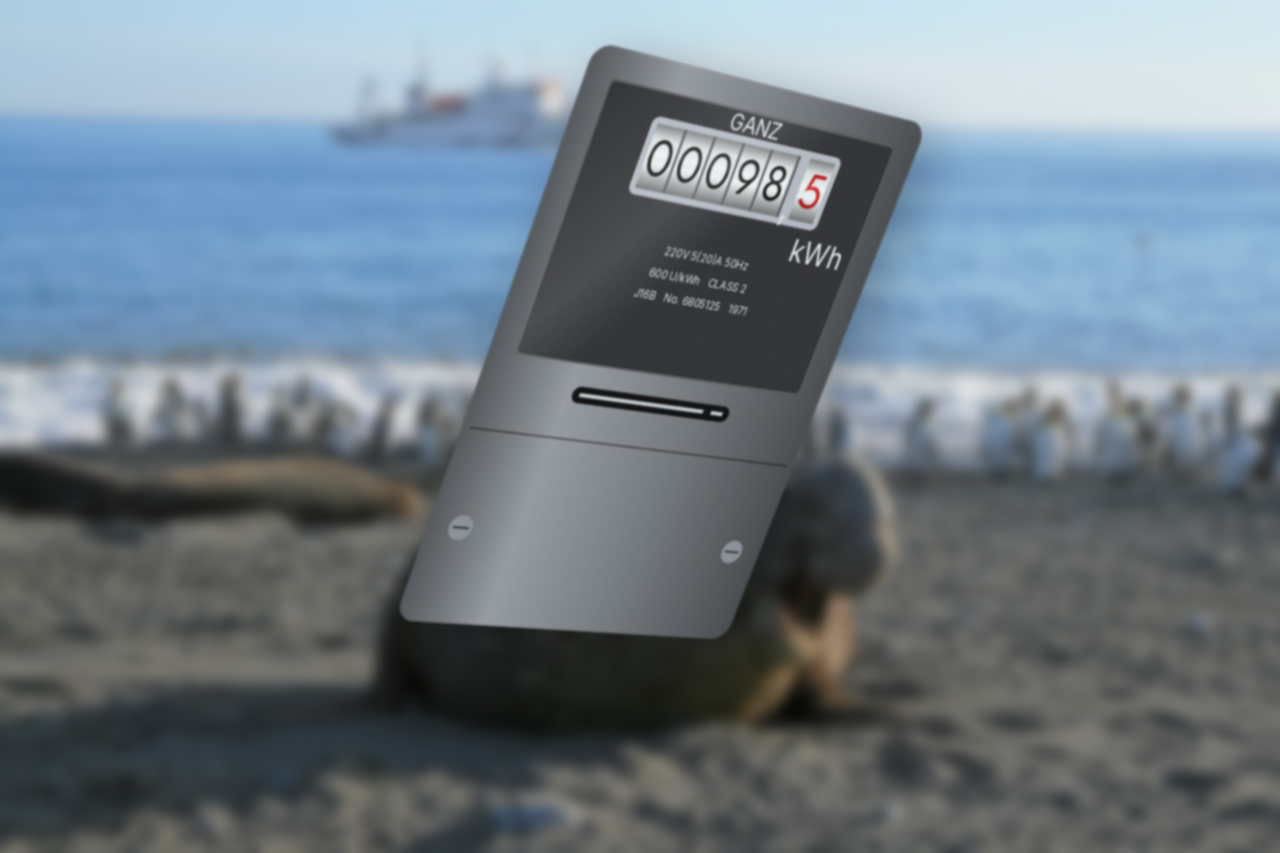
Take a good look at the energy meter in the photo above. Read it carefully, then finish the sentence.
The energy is 98.5 kWh
